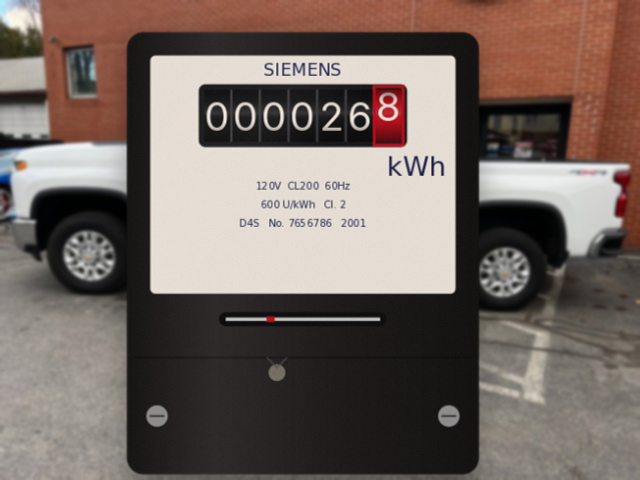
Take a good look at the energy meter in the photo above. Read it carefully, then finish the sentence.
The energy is 26.8 kWh
